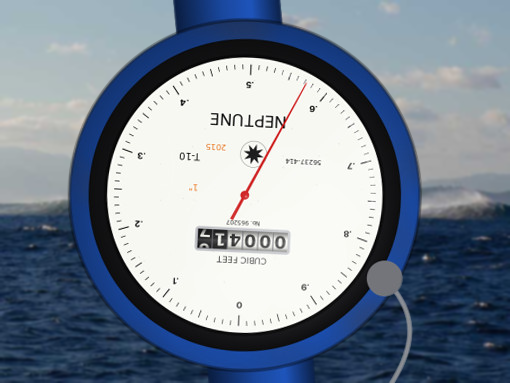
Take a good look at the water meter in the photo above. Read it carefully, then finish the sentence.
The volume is 416.57 ft³
